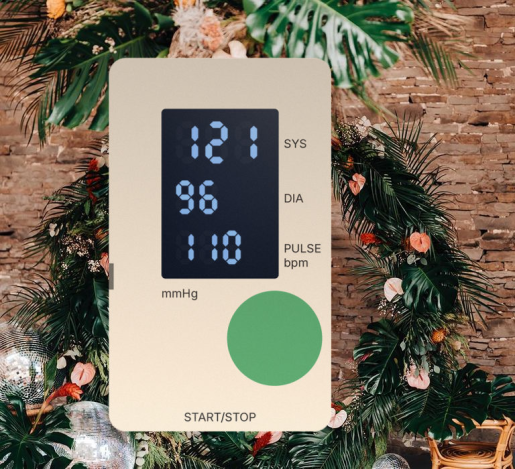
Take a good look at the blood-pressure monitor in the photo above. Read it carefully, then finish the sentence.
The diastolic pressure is 96 mmHg
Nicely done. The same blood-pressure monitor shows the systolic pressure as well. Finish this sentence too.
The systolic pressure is 121 mmHg
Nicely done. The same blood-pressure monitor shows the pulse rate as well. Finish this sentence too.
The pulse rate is 110 bpm
